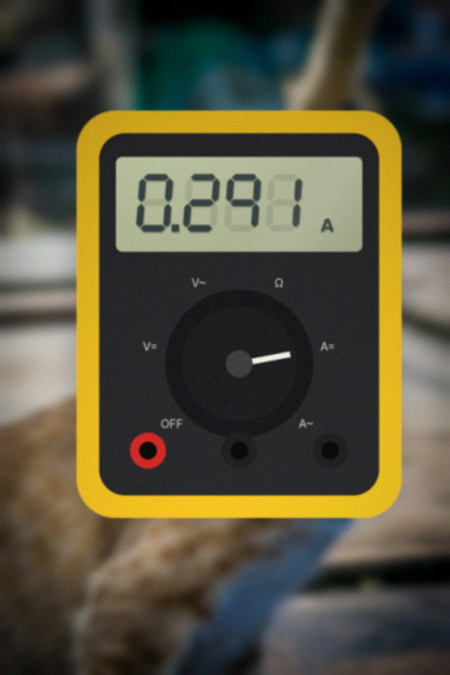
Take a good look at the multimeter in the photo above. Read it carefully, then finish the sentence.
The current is 0.291 A
